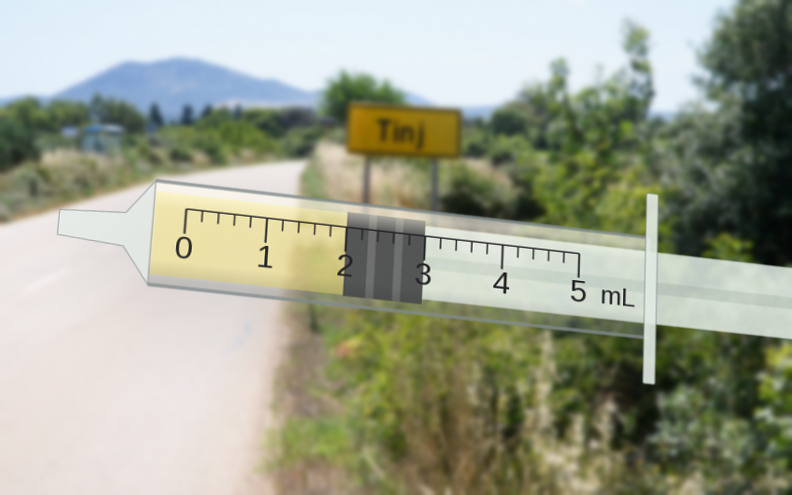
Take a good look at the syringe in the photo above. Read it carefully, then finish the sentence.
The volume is 2 mL
